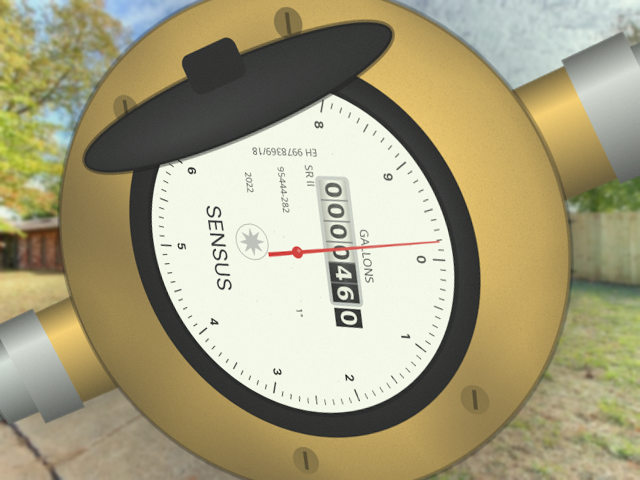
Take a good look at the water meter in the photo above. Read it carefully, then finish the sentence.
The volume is 459.8 gal
